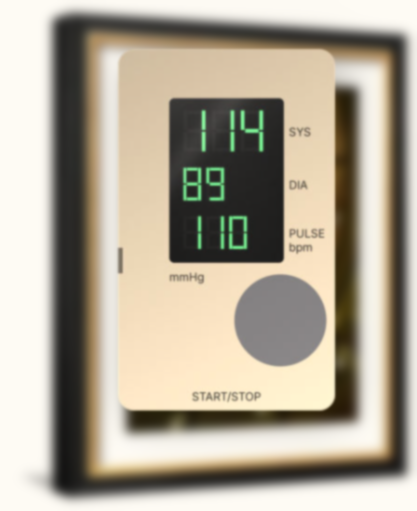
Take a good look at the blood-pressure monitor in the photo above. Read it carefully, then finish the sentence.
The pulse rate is 110 bpm
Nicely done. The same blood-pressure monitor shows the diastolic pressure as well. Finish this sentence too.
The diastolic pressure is 89 mmHg
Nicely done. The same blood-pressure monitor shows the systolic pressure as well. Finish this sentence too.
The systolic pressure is 114 mmHg
